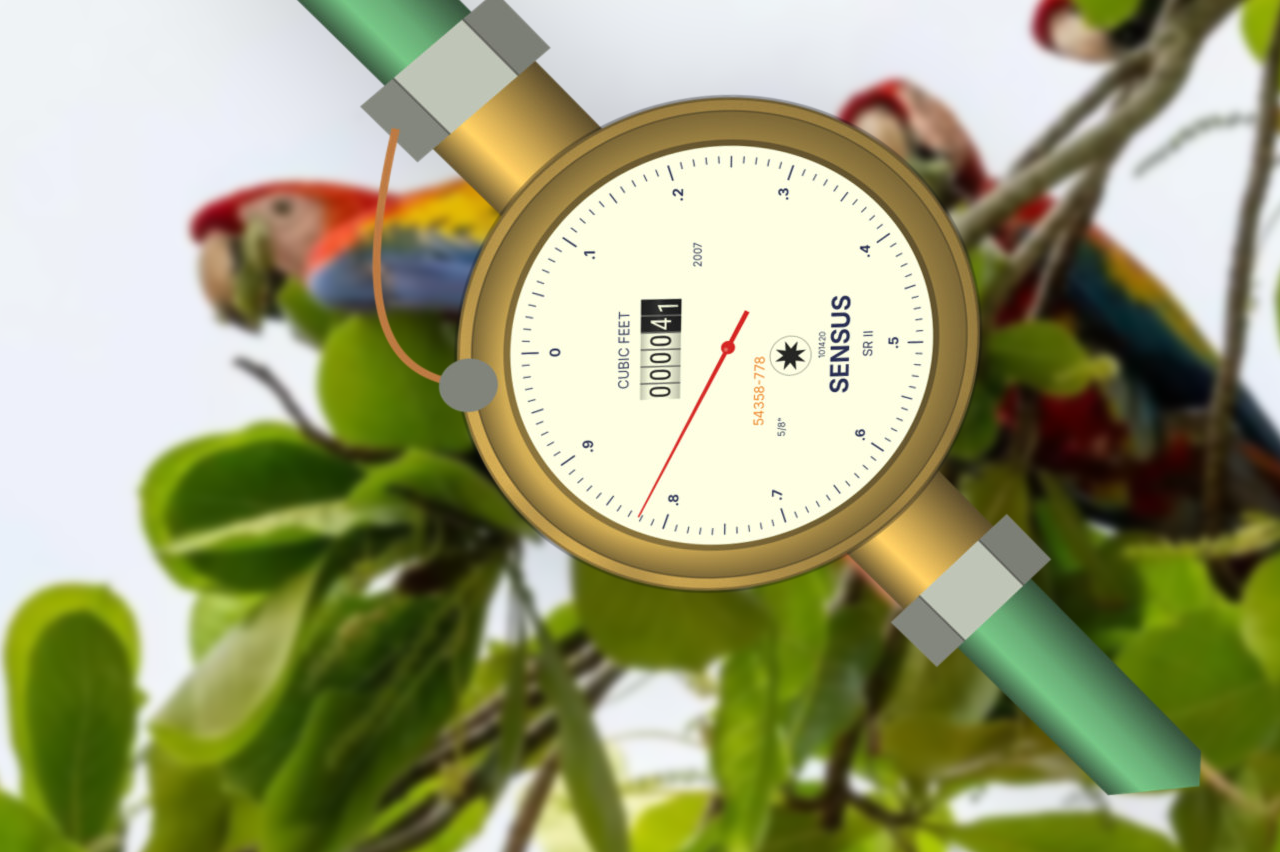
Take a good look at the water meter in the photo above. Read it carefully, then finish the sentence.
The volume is 40.82 ft³
